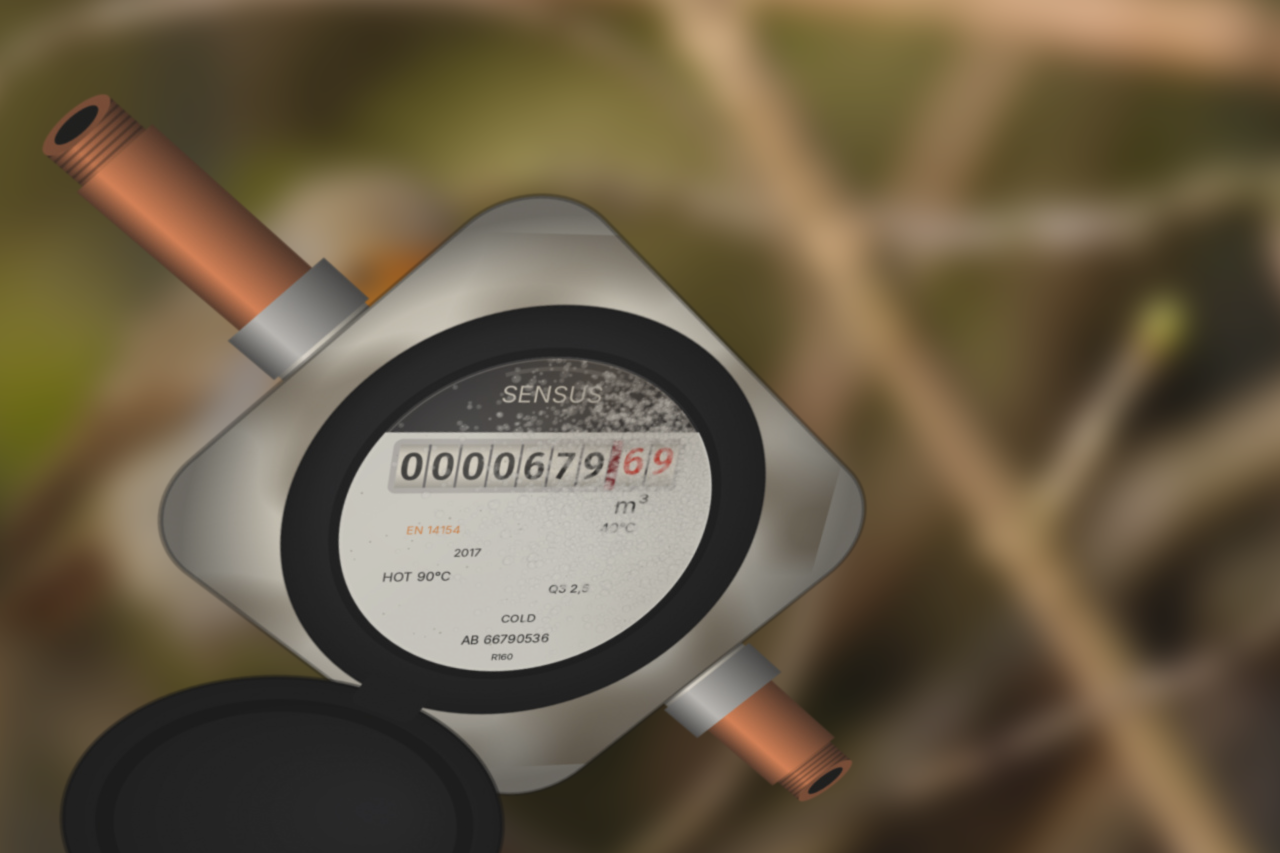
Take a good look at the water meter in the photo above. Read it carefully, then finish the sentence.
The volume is 679.69 m³
